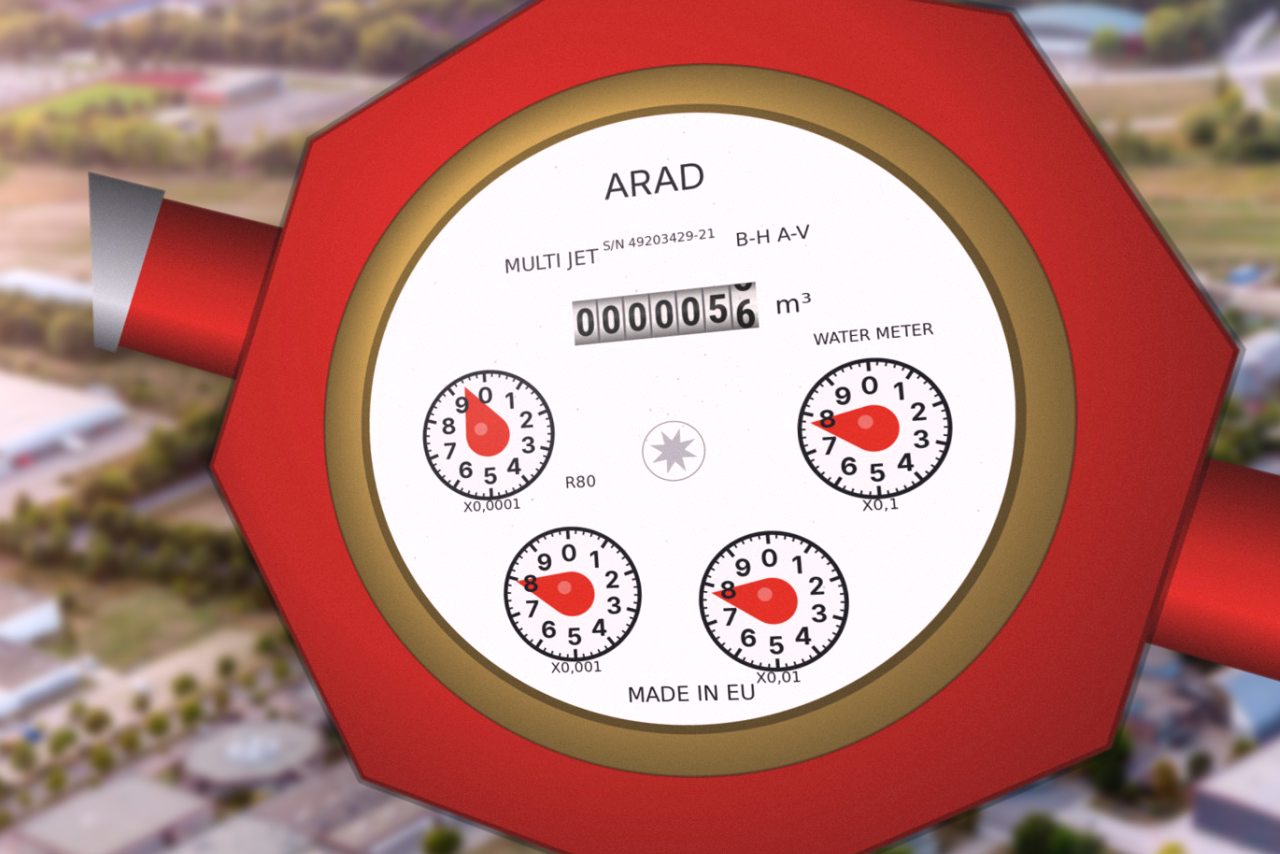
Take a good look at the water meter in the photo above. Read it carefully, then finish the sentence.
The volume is 55.7779 m³
